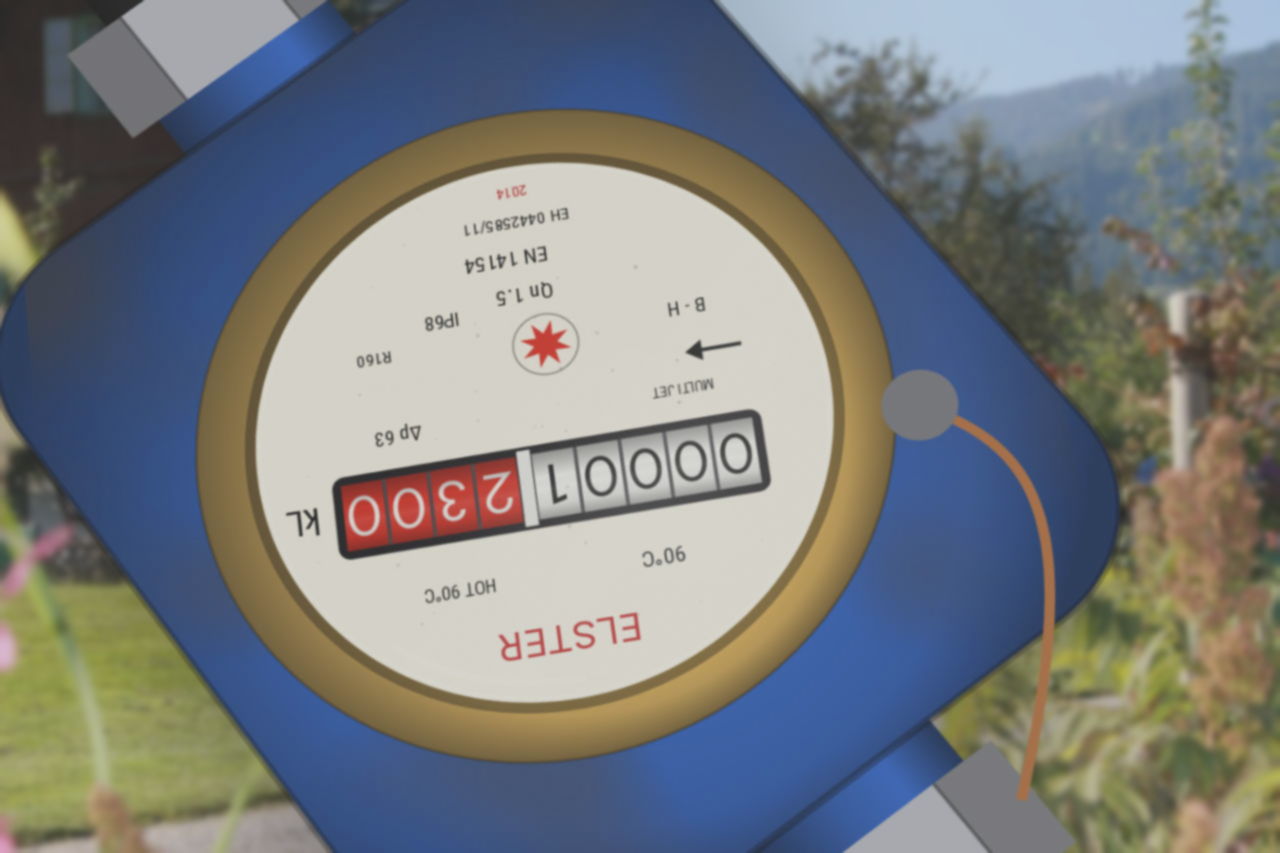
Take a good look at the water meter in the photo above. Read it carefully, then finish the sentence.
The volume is 1.2300 kL
